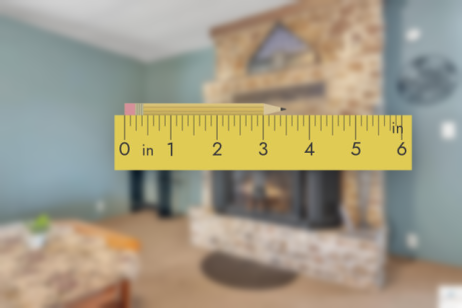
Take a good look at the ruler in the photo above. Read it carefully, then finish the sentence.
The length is 3.5 in
